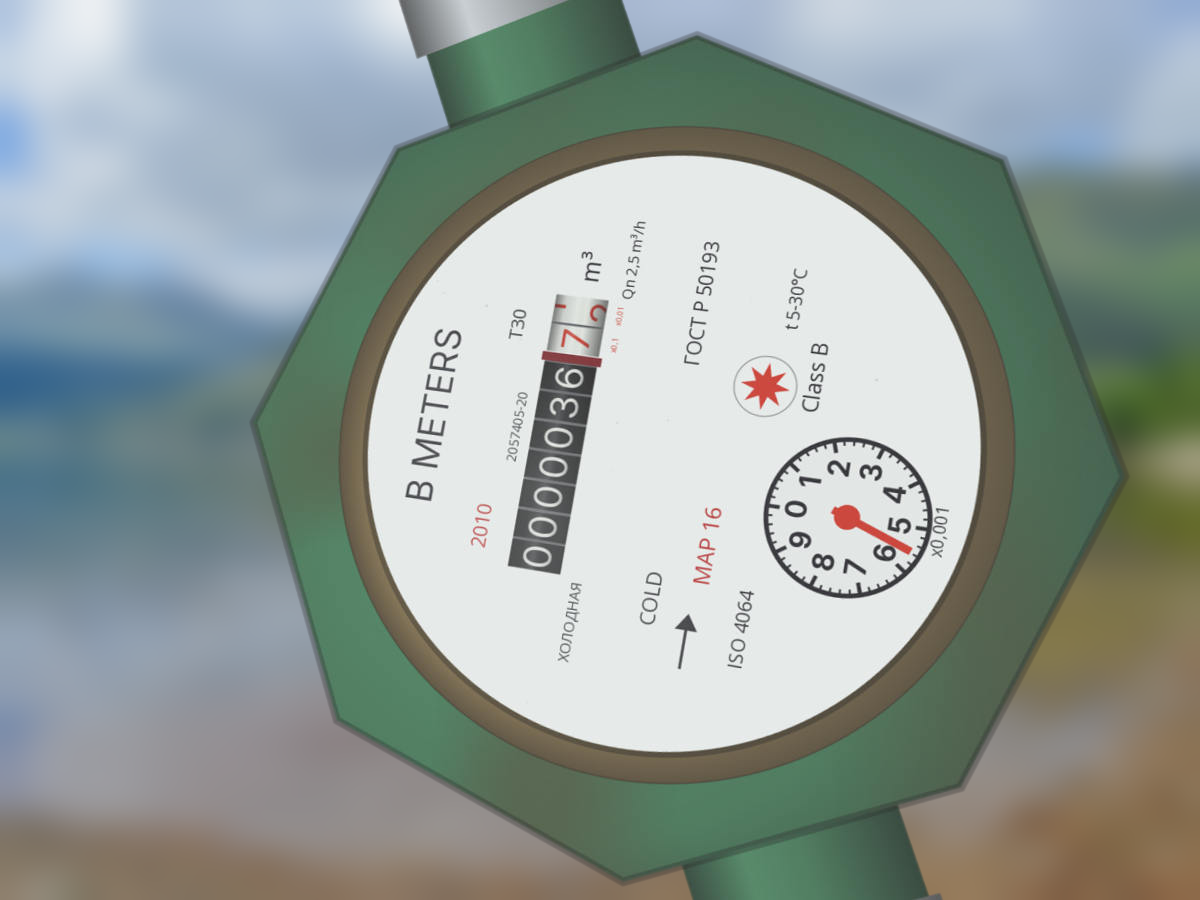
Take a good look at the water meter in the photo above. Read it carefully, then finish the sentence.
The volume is 36.715 m³
